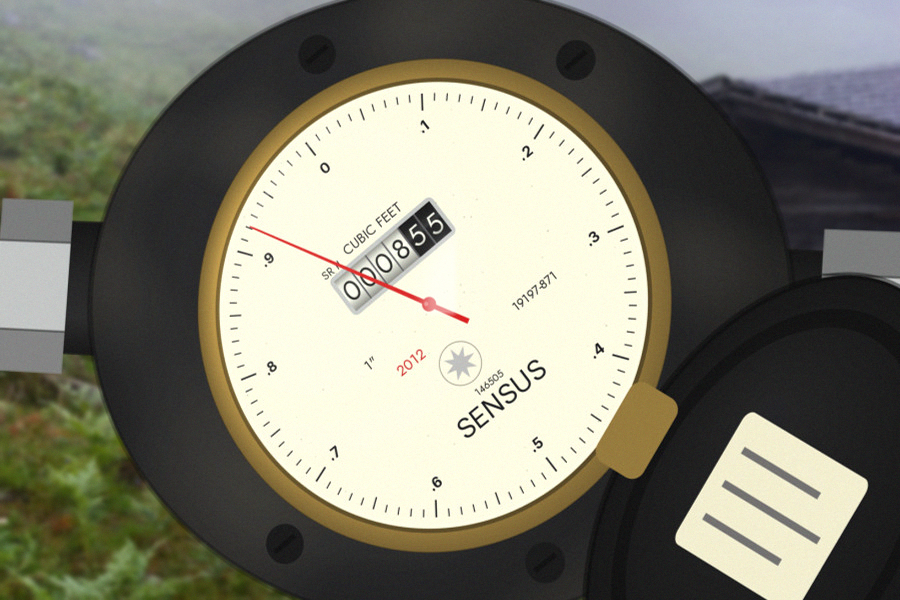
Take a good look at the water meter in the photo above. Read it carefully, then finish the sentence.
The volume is 854.92 ft³
